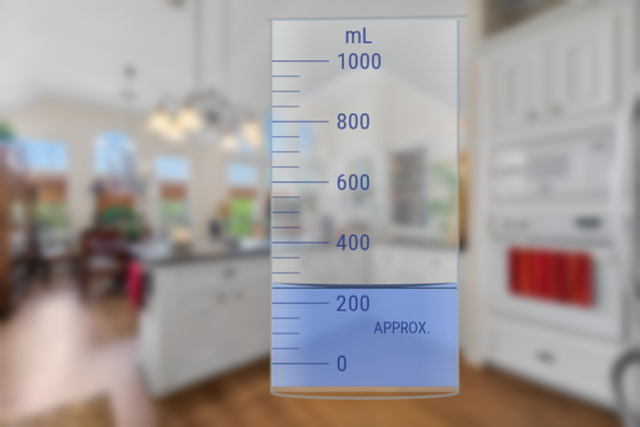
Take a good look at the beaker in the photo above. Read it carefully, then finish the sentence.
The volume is 250 mL
